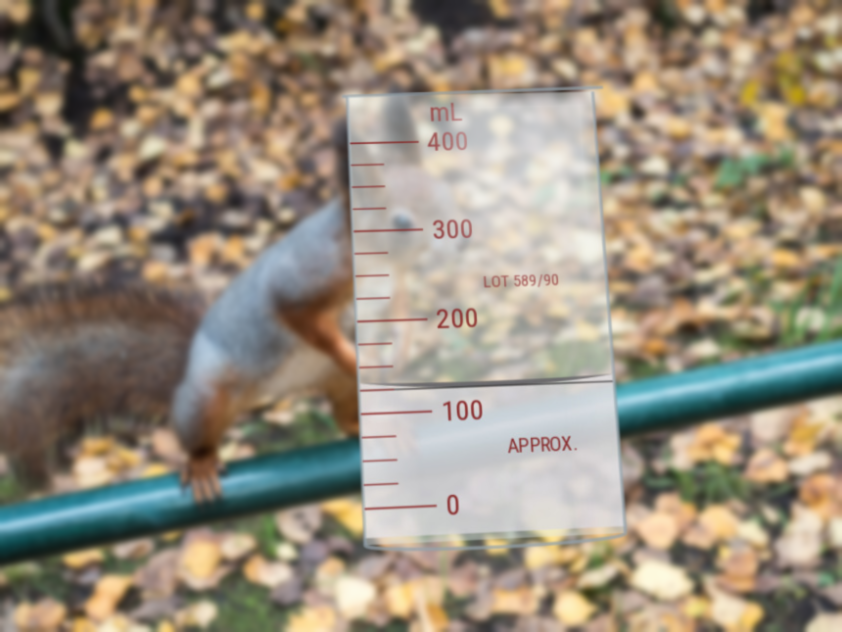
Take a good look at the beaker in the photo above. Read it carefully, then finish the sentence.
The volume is 125 mL
